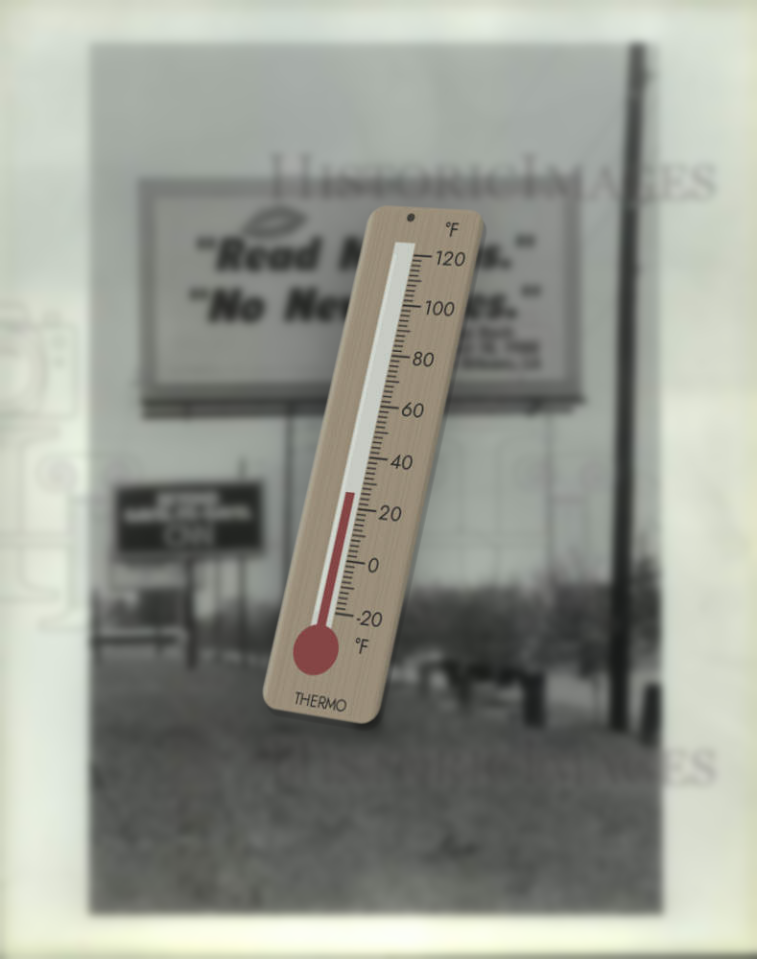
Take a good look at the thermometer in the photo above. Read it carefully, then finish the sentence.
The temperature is 26 °F
